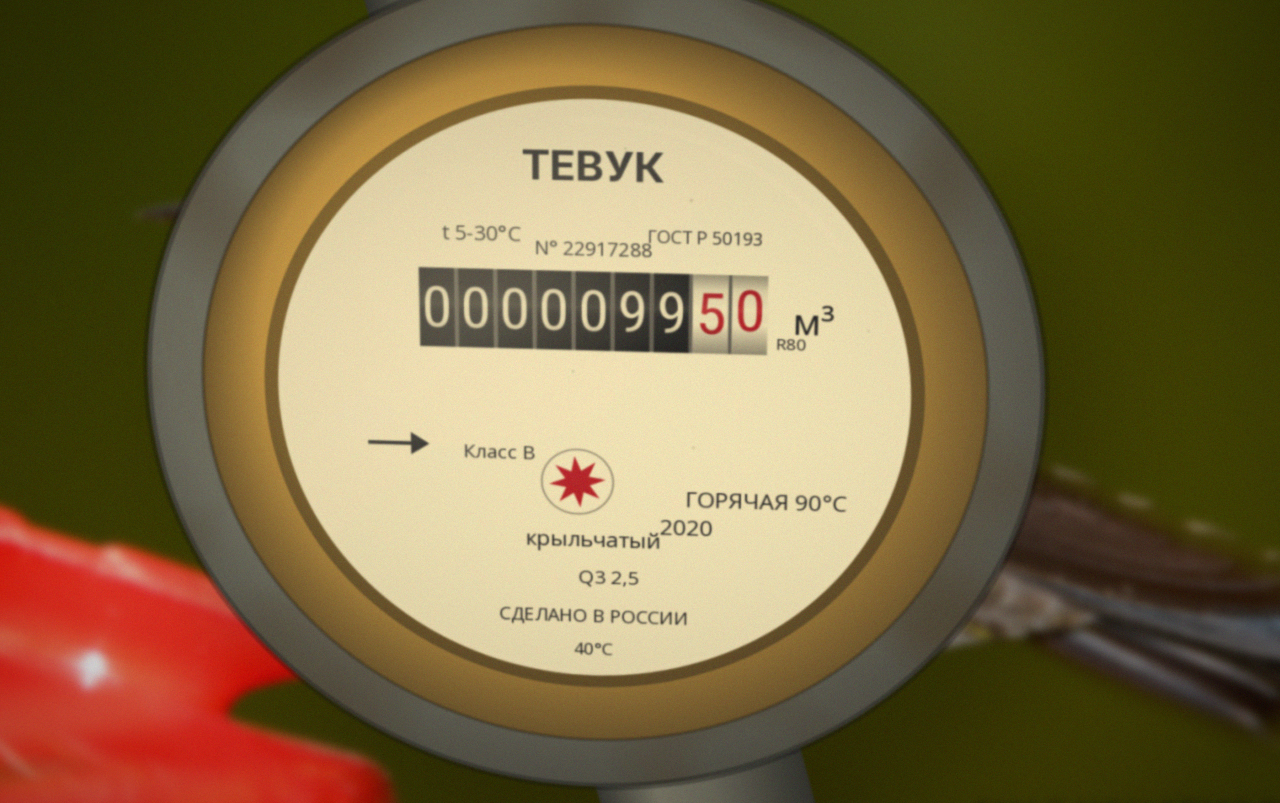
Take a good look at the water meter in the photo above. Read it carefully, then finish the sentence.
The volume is 99.50 m³
